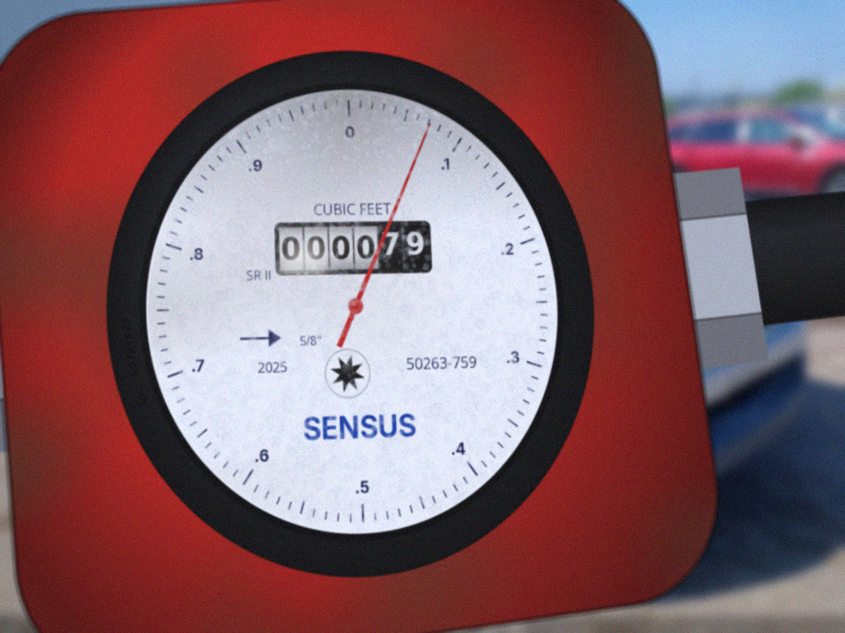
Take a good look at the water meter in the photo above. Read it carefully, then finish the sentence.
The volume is 79.07 ft³
